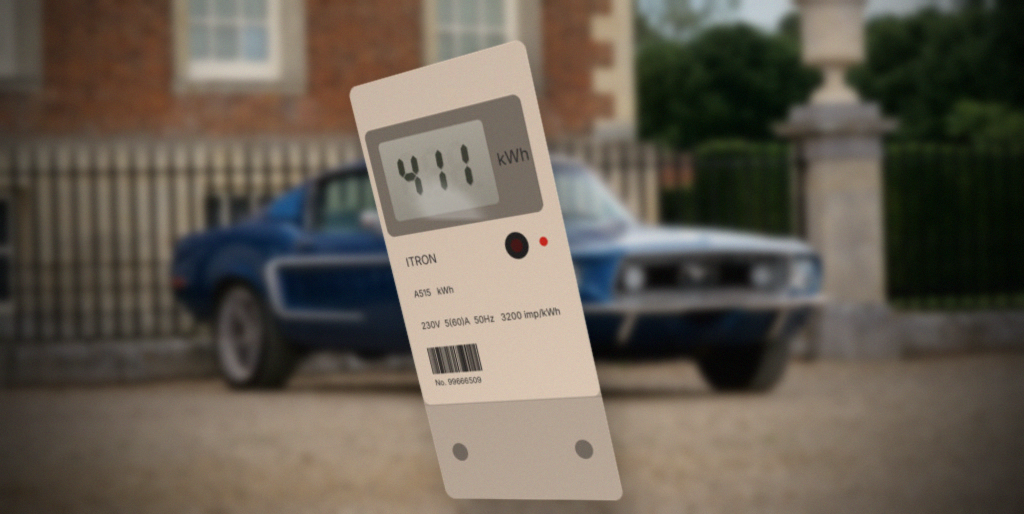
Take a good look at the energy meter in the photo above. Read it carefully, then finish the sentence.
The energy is 411 kWh
